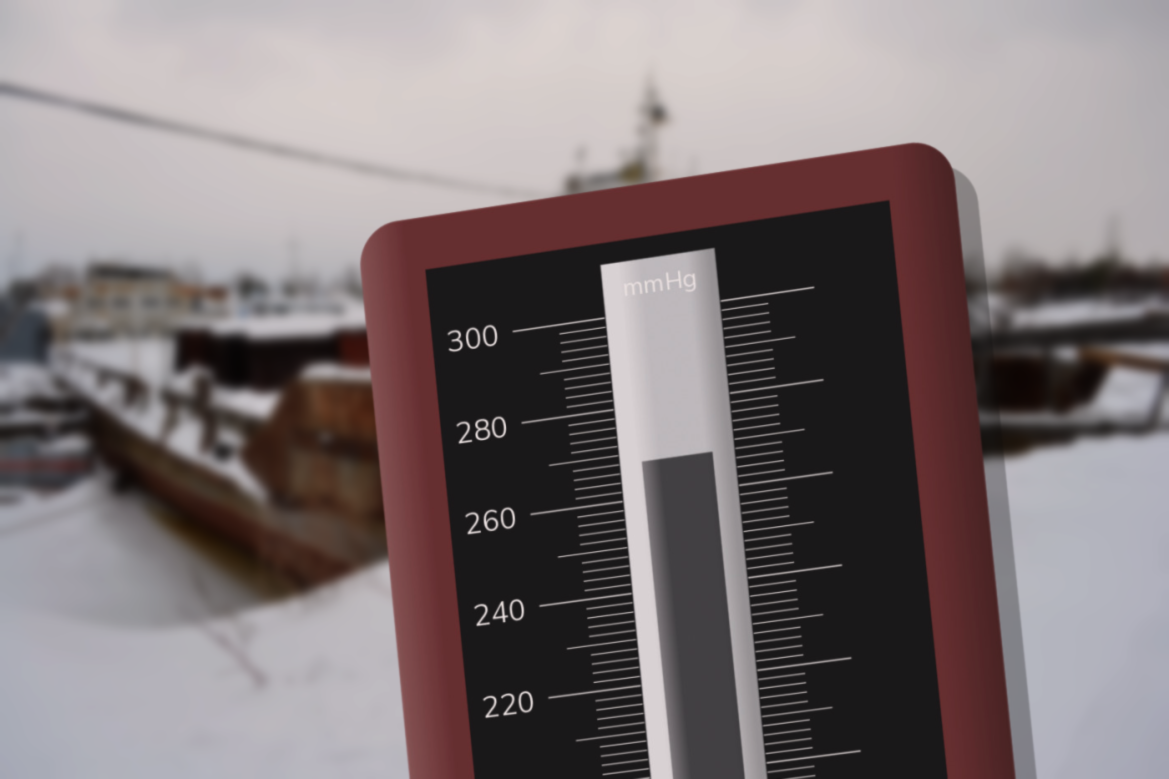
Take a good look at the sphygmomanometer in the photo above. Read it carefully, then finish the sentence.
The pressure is 268 mmHg
